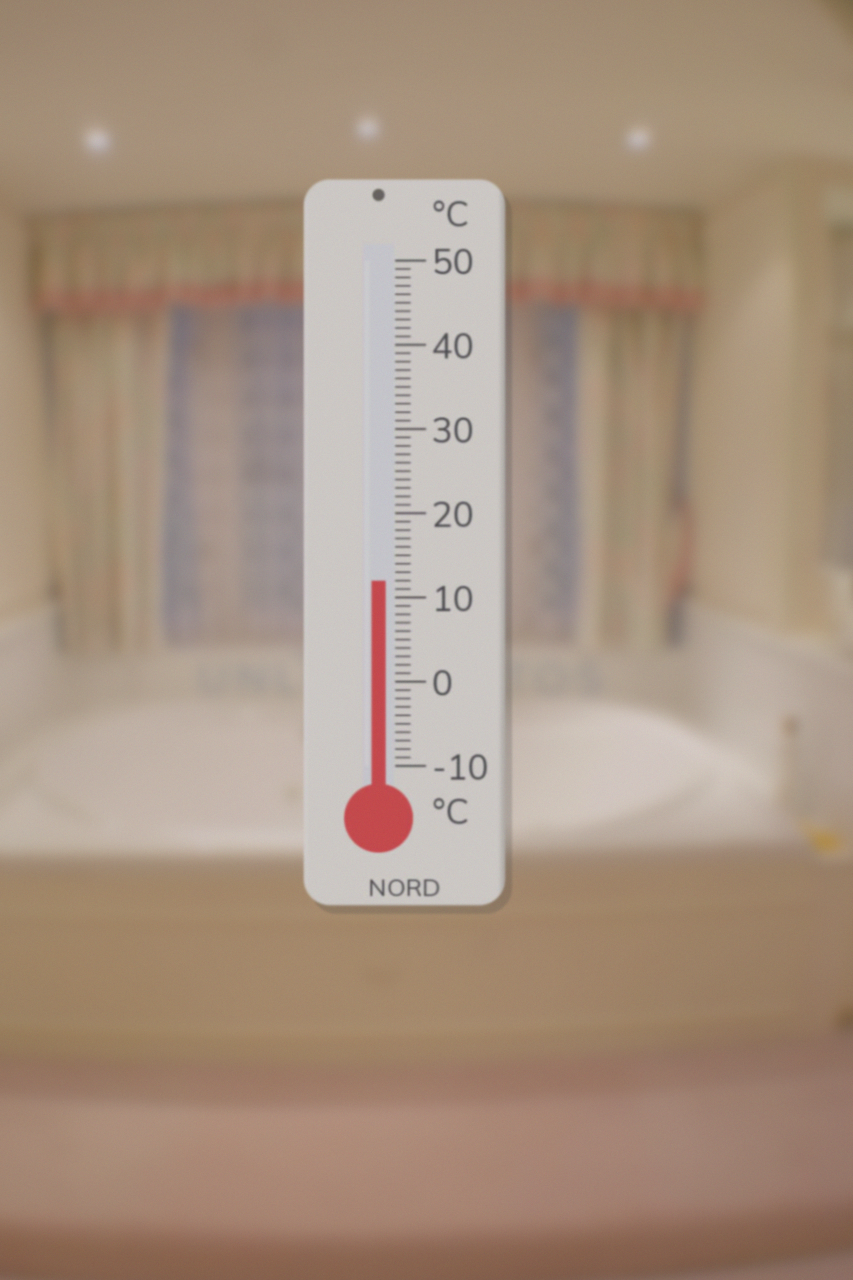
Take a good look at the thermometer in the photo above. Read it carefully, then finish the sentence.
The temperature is 12 °C
